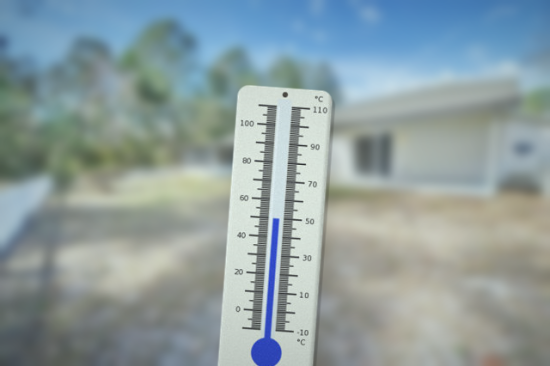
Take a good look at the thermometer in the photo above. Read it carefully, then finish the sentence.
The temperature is 50 °C
